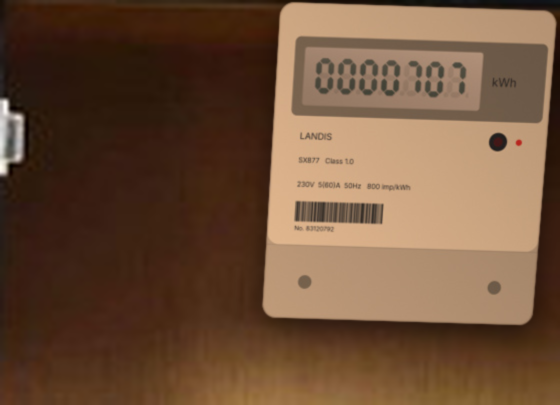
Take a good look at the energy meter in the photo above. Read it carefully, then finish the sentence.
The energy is 707 kWh
